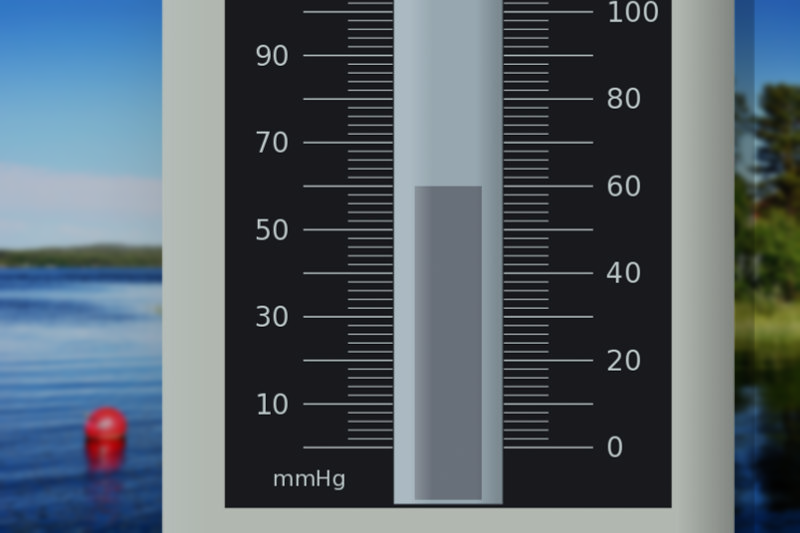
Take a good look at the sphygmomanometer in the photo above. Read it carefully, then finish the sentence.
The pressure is 60 mmHg
